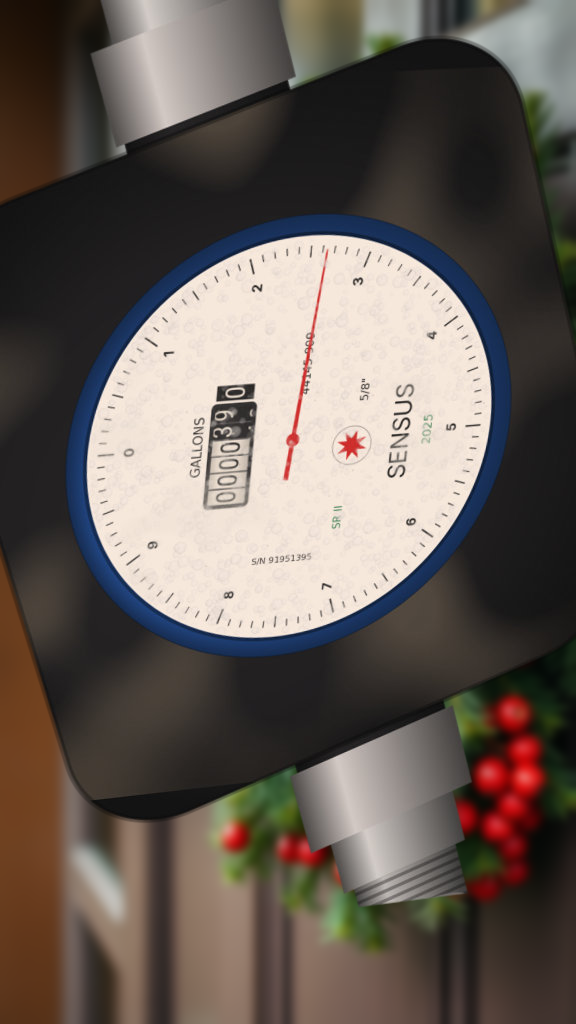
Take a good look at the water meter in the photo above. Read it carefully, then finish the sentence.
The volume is 392.6 gal
